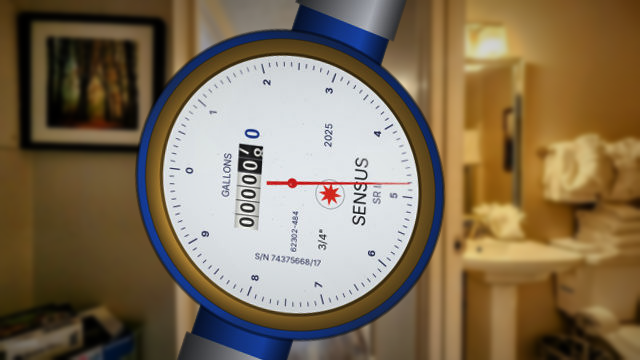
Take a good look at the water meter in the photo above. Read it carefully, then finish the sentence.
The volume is 74.8 gal
